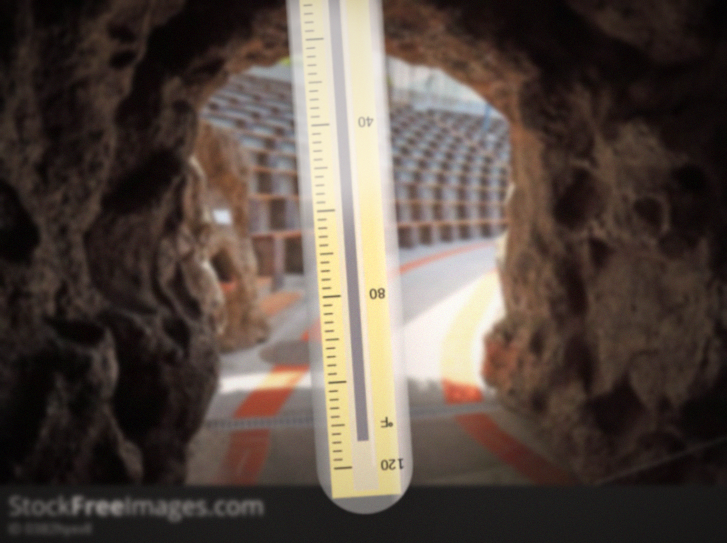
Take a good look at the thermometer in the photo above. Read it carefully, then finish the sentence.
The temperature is 114 °F
